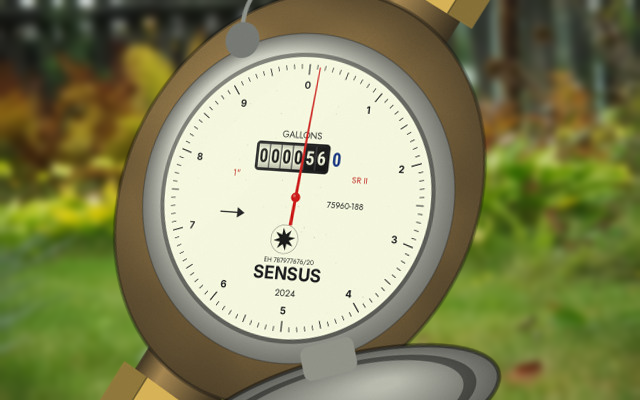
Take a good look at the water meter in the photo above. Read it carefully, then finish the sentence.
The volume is 560.1 gal
